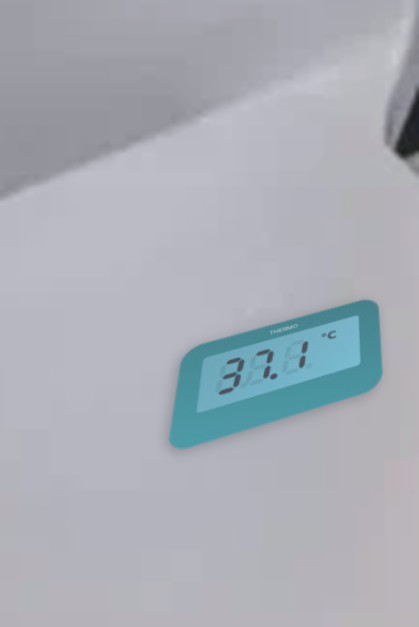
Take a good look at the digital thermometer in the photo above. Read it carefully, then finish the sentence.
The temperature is 37.1 °C
